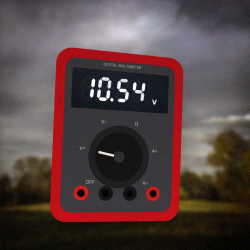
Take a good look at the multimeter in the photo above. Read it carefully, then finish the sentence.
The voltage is 10.54 V
